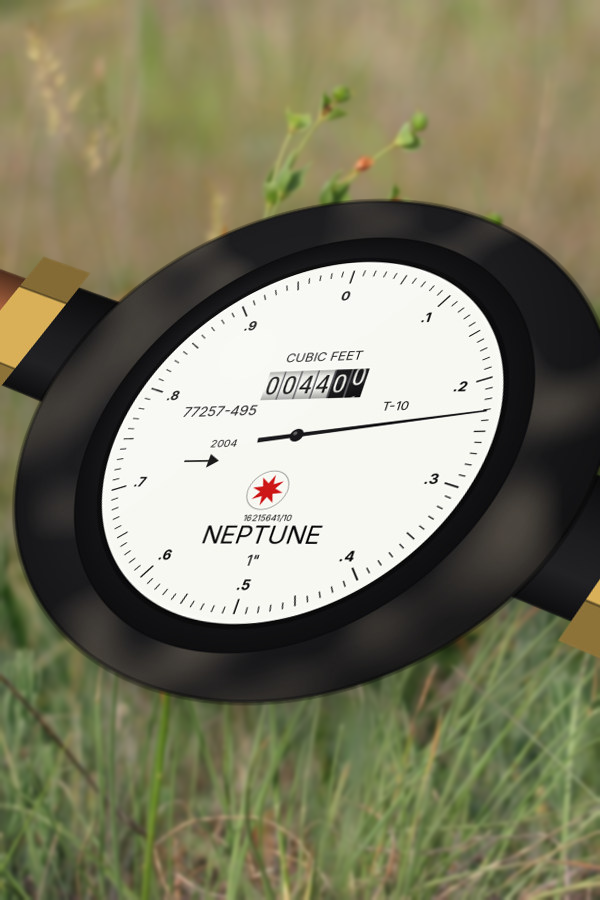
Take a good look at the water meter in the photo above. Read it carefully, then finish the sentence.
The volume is 4400.23 ft³
